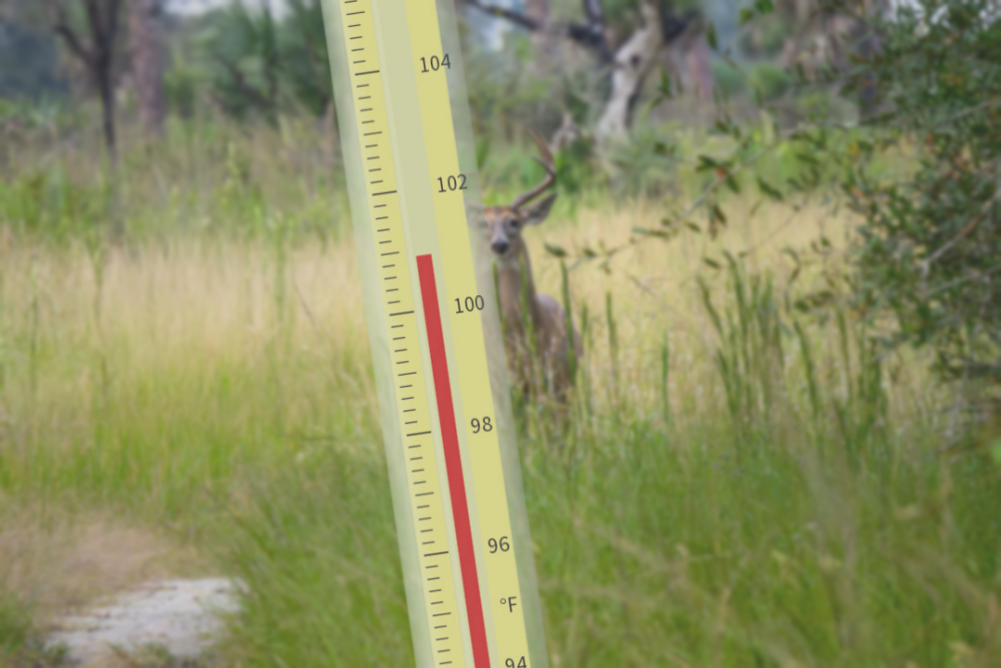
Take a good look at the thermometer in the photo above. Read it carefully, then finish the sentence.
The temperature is 100.9 °F
